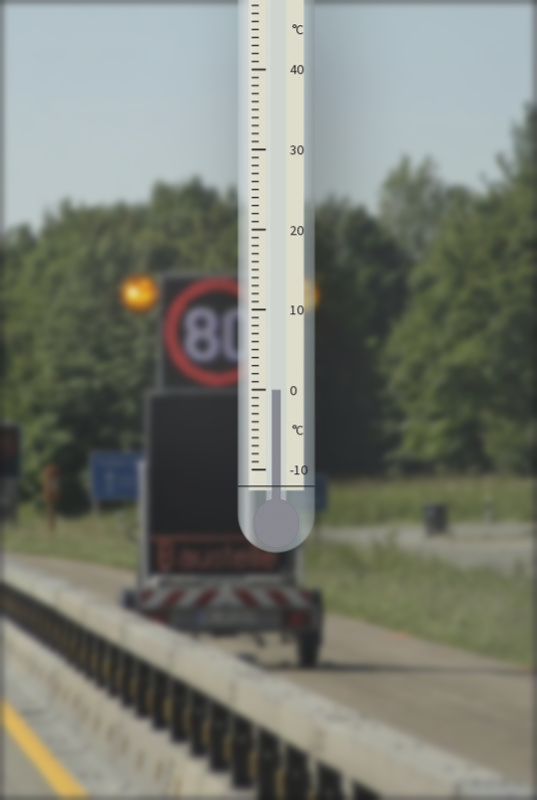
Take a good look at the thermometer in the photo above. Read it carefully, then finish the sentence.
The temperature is 0 °C
